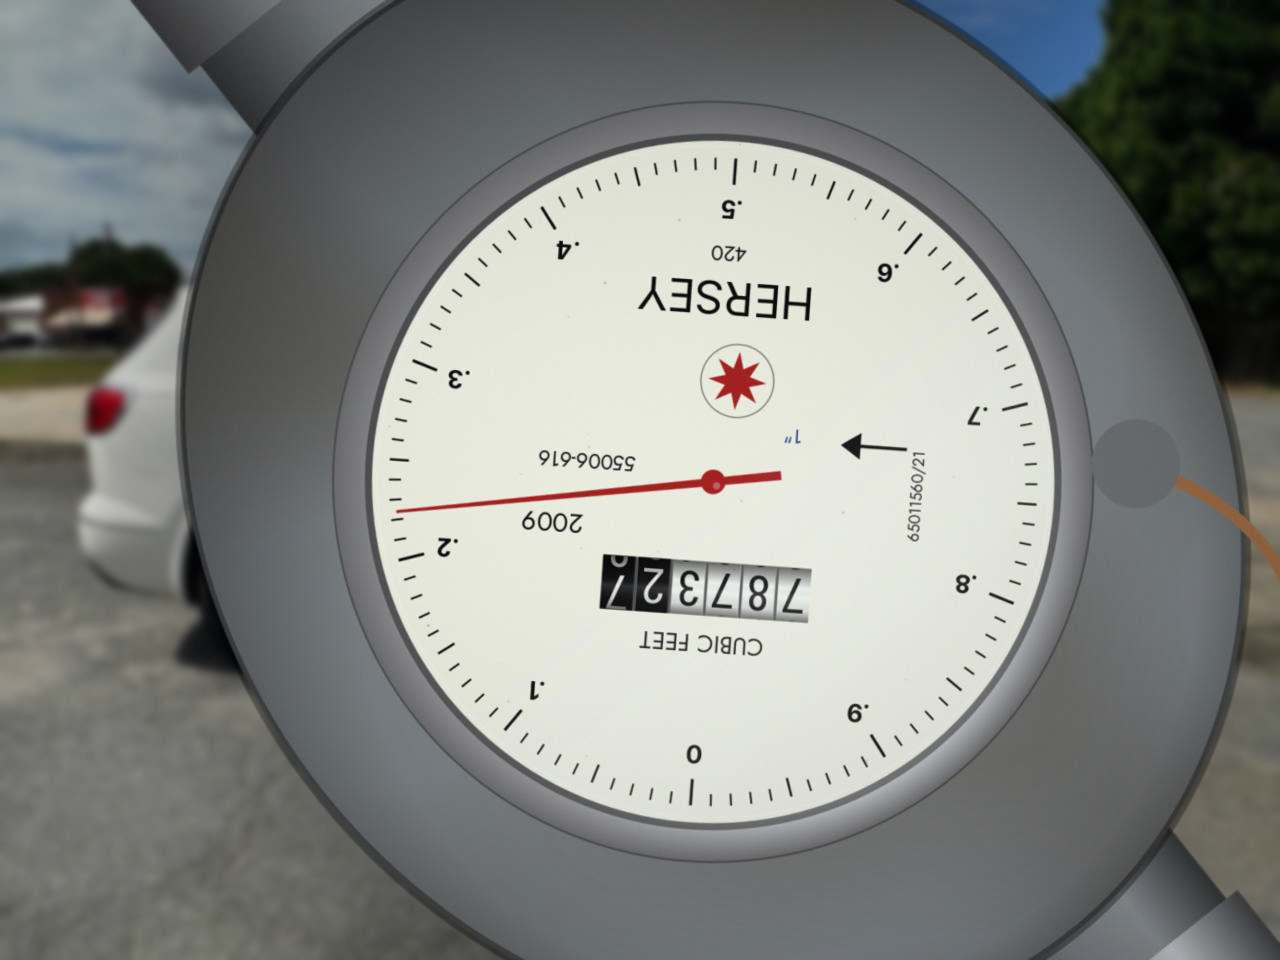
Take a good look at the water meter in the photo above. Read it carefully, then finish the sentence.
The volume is 787327.22 ft³
